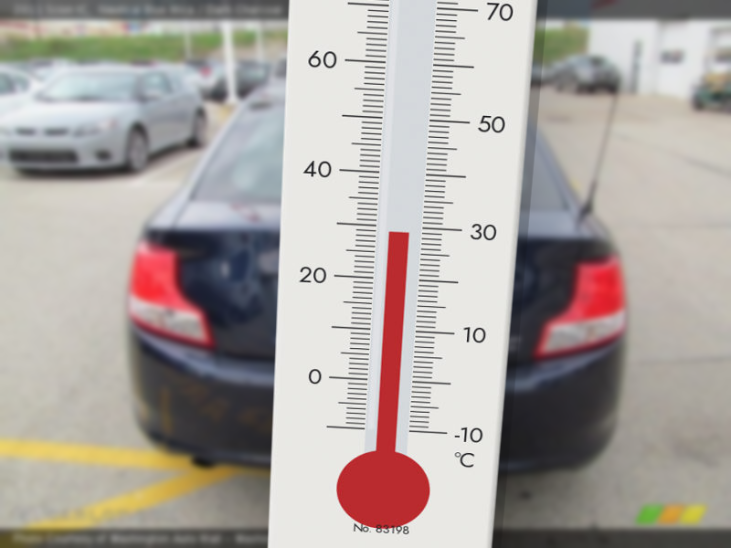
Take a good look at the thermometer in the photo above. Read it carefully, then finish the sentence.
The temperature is 29 °C
